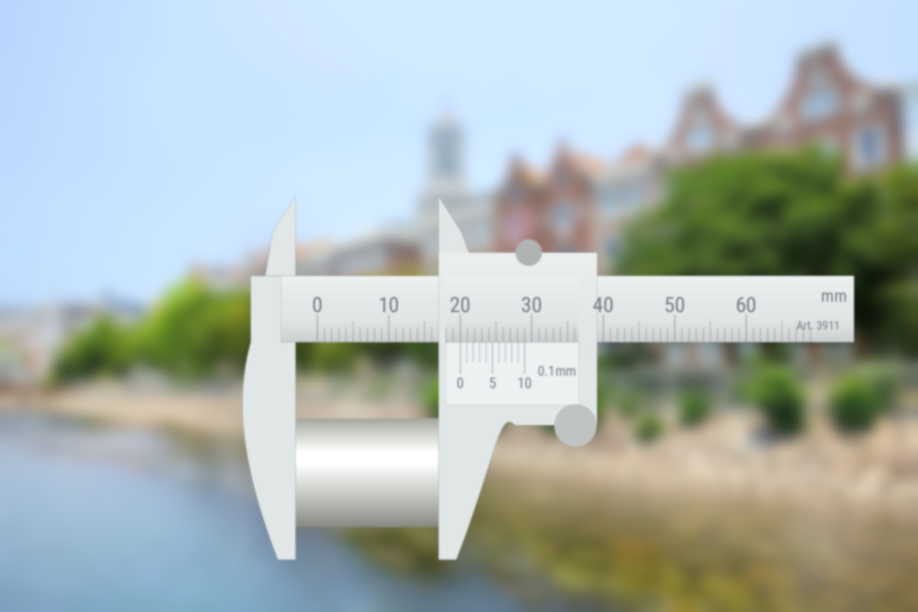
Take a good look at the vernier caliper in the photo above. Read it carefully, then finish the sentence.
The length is 20.0 mm
